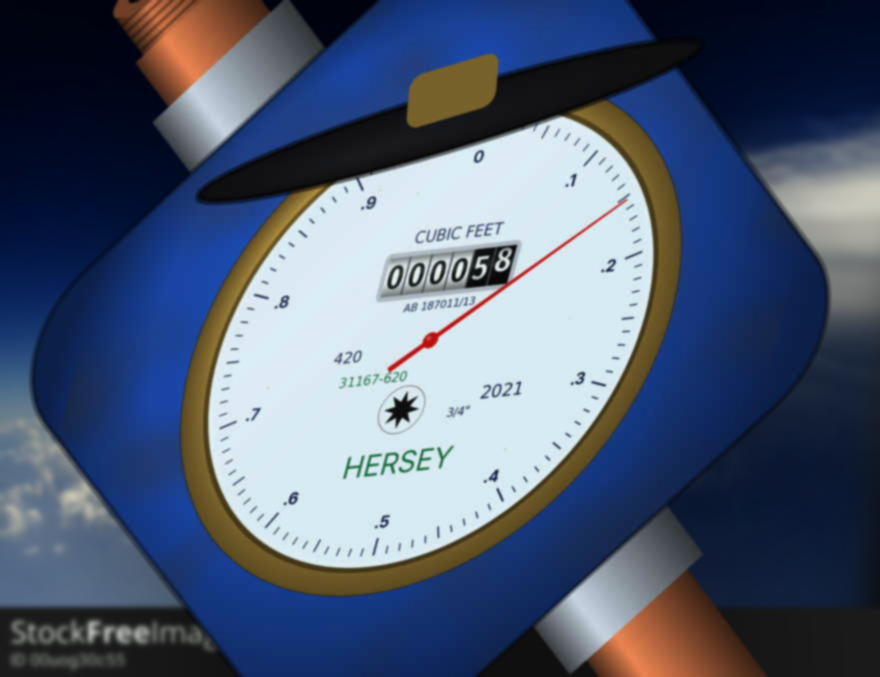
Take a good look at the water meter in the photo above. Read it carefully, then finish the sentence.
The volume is 58.15 ft³
